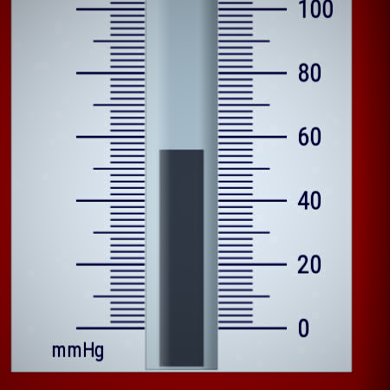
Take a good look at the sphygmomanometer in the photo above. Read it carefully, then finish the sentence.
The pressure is 56 mmHg
